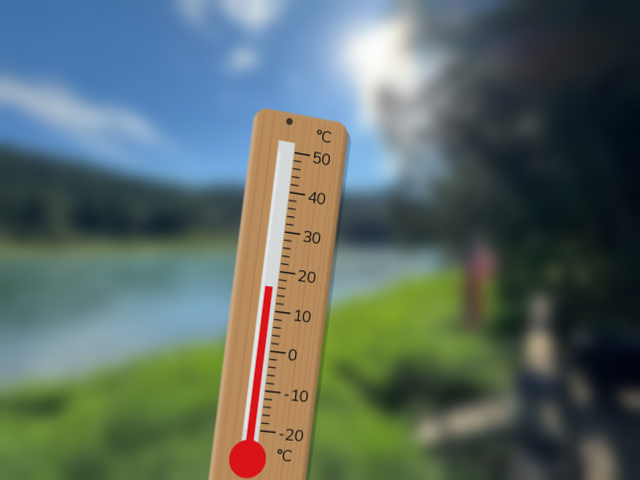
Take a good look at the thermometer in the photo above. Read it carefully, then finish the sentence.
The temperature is 16 °C
